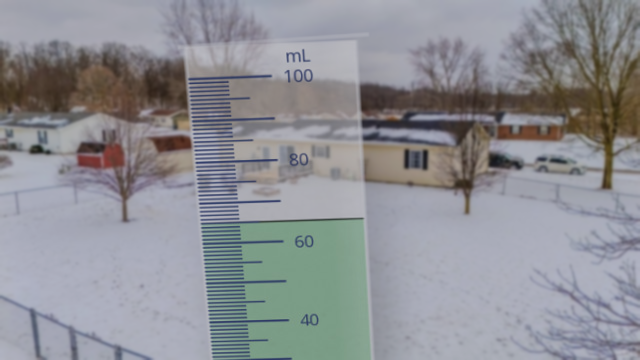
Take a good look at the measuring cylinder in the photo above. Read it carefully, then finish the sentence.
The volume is 65 mL
